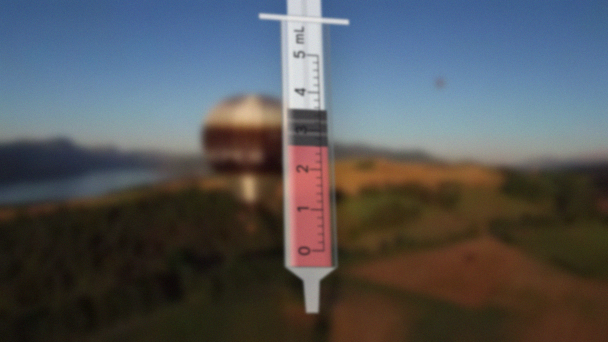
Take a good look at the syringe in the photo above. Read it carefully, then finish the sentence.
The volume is 2.6 mL
